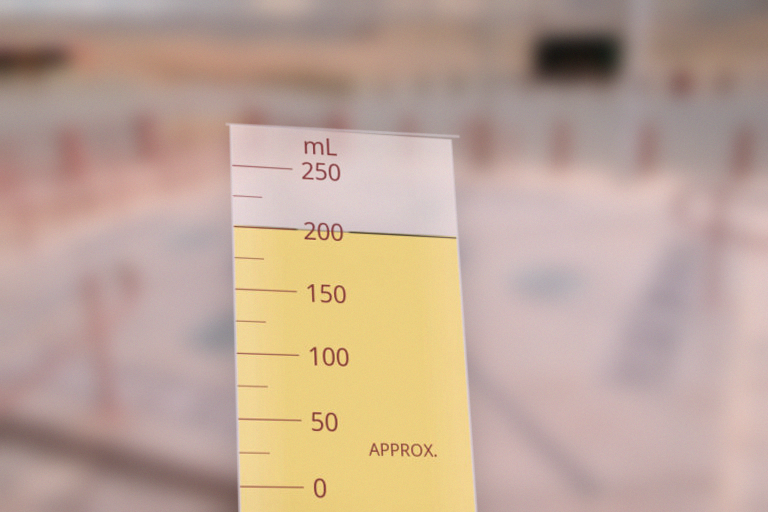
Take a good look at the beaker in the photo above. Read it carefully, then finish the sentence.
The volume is 200 mL
